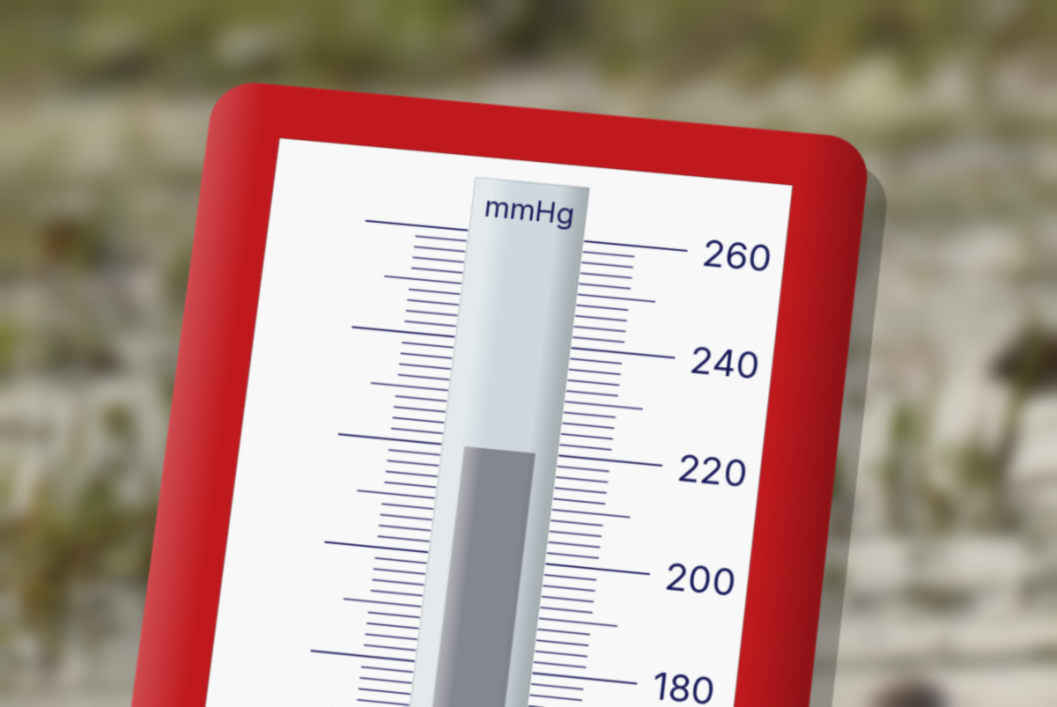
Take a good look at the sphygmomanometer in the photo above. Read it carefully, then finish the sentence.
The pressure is 220 mmHg
